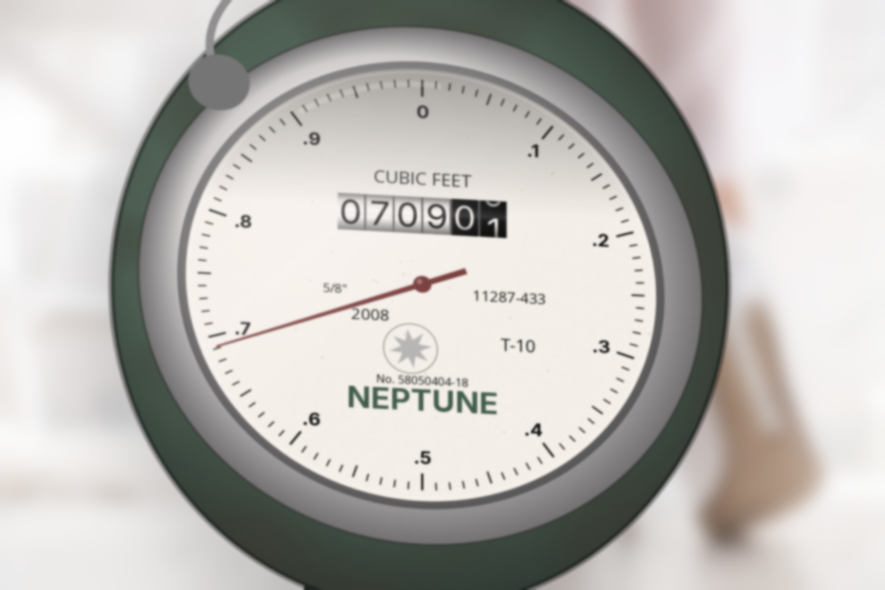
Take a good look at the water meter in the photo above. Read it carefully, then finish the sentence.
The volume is 70900.69 ft³
